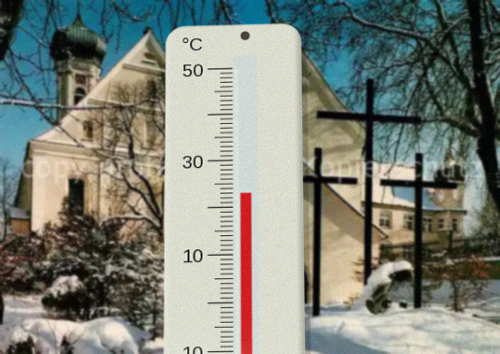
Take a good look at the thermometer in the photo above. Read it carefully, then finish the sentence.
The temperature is 23 °C
